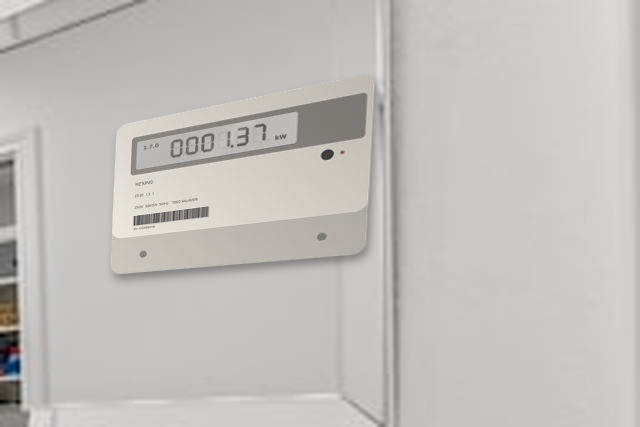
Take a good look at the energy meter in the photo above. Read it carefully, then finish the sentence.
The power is 1.37 kW
